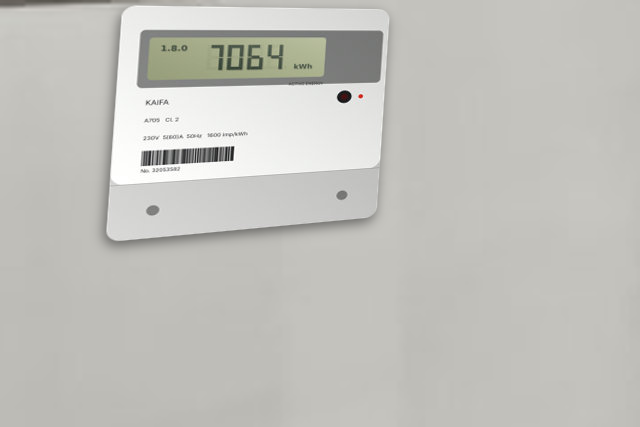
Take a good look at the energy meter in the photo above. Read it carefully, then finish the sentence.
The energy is 7064 kWh
